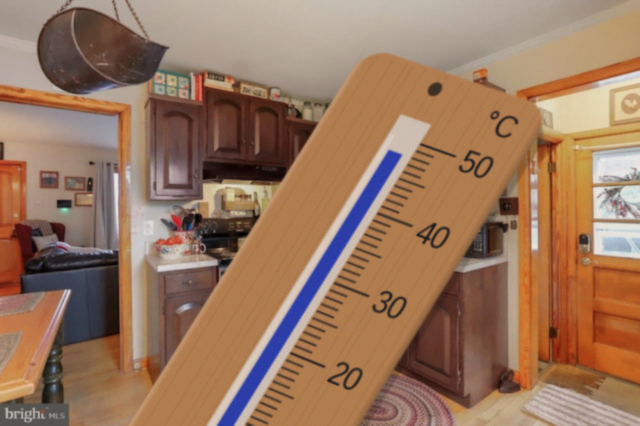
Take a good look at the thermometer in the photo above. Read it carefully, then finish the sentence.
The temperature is 48 °C
